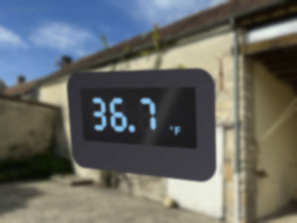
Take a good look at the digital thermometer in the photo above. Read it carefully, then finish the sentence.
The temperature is 36.7 °F
